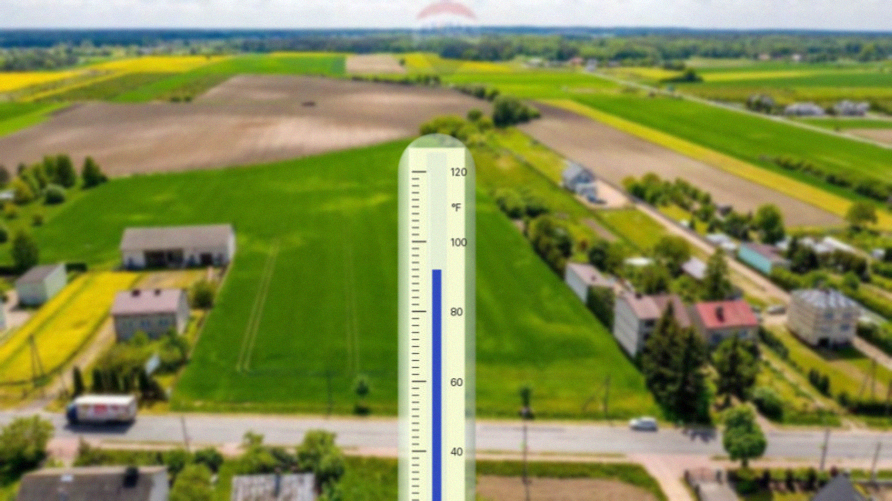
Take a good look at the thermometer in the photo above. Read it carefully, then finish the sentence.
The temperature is 92 °F
